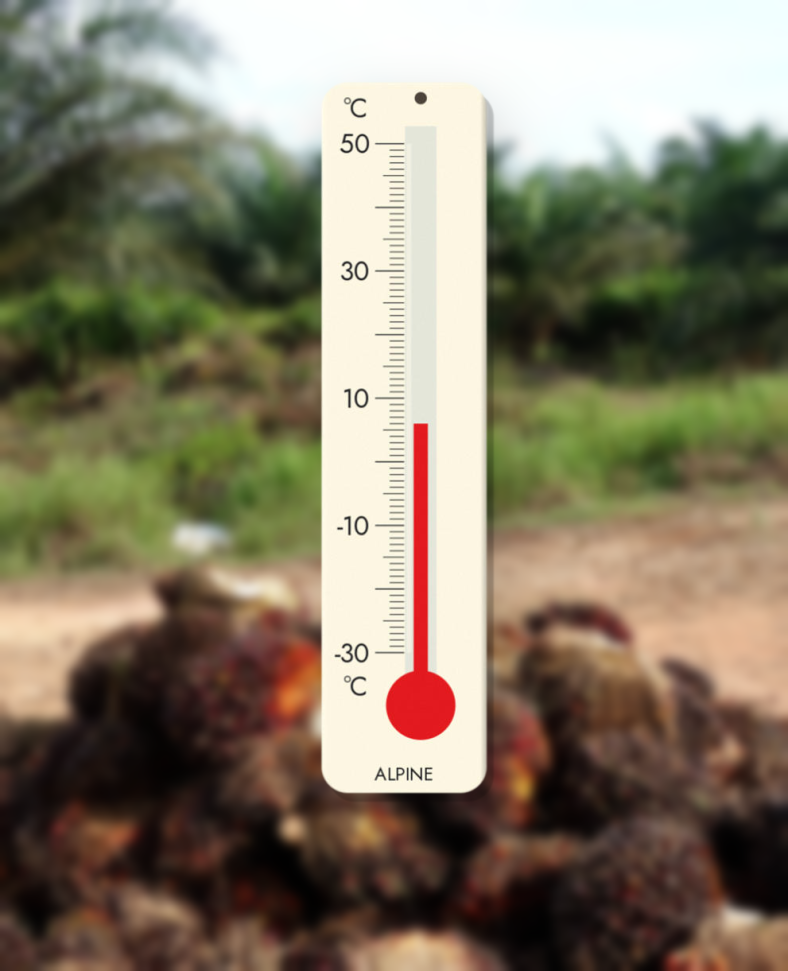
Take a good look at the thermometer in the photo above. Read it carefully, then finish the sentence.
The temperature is 6 °C
